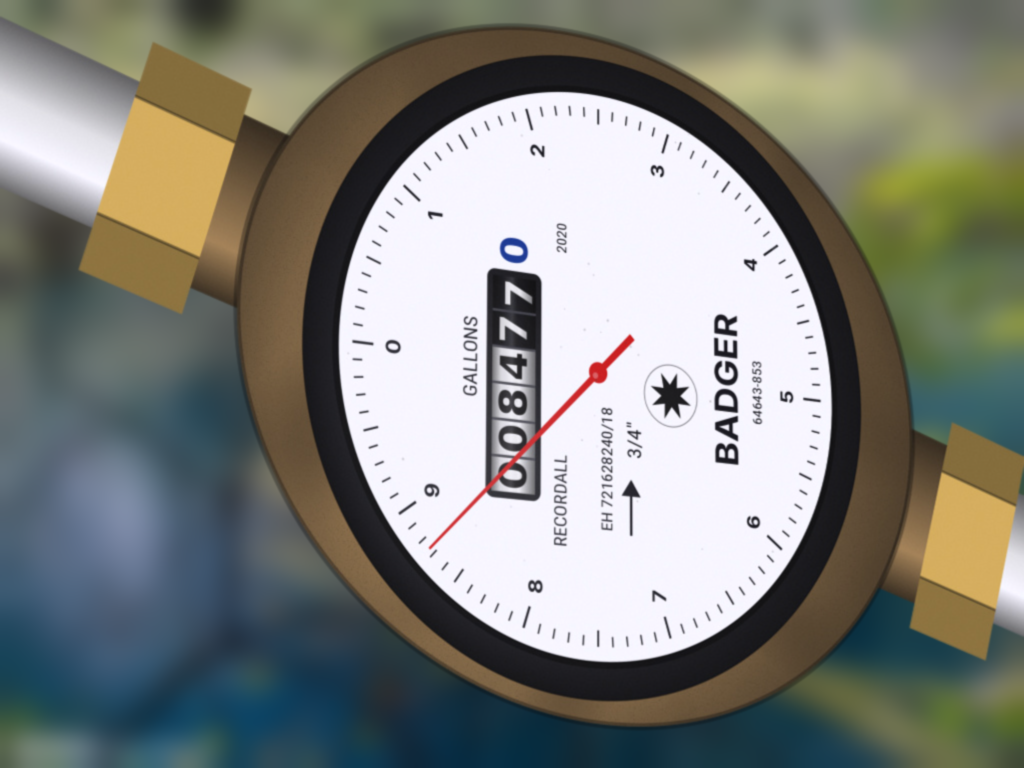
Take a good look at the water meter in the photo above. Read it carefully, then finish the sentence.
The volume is 84768.7 gal
